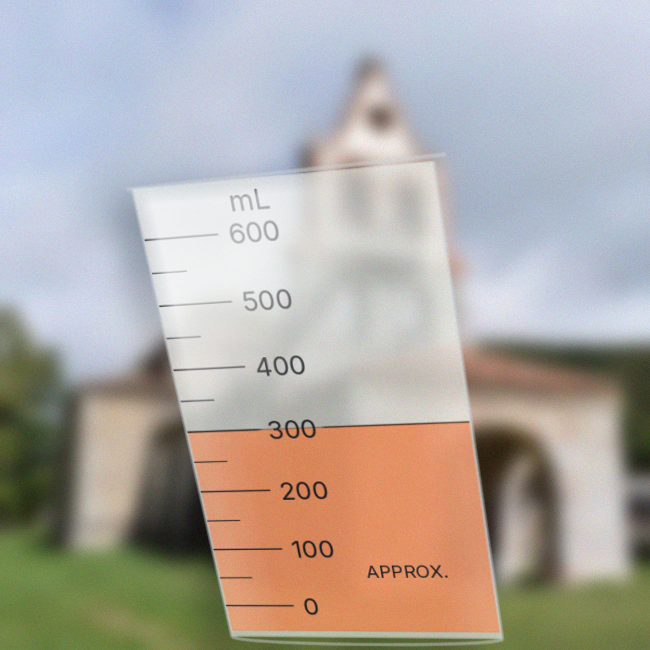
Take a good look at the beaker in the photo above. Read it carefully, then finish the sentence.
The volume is 300 mL
